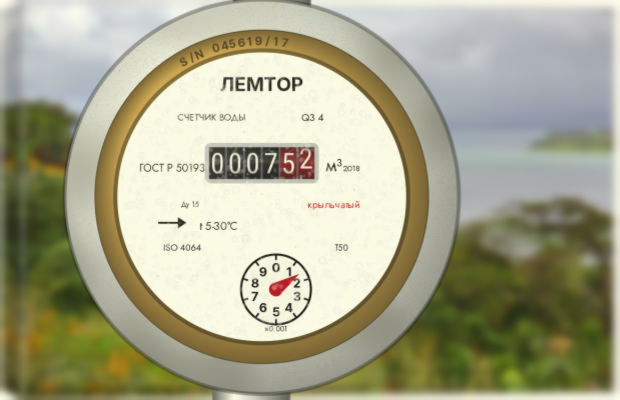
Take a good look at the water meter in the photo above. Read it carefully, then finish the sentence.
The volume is 7.521 m³
